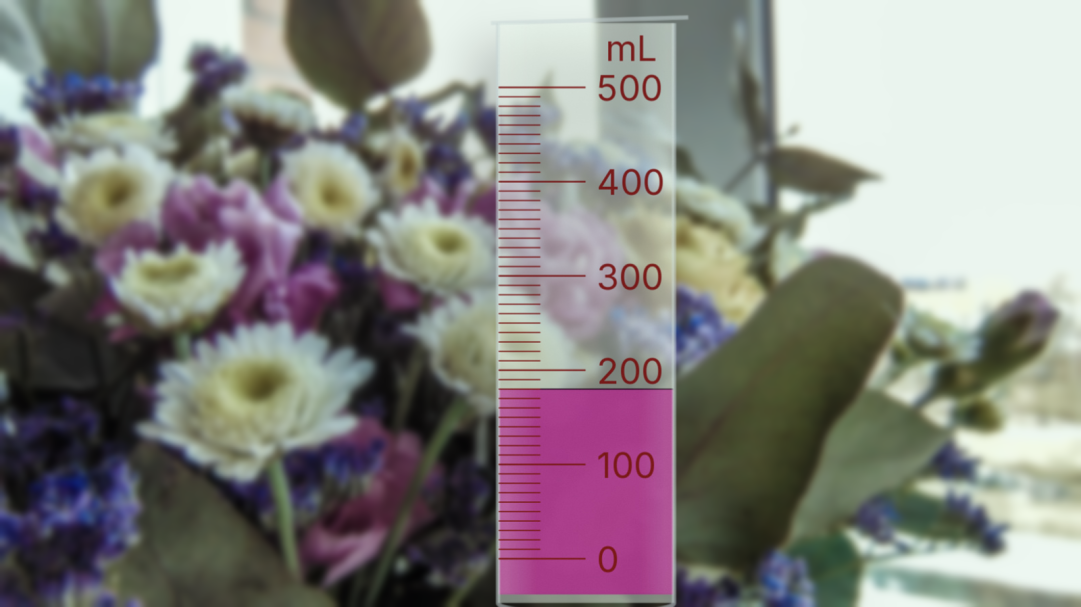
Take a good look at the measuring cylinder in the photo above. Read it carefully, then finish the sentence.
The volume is 180 mL
